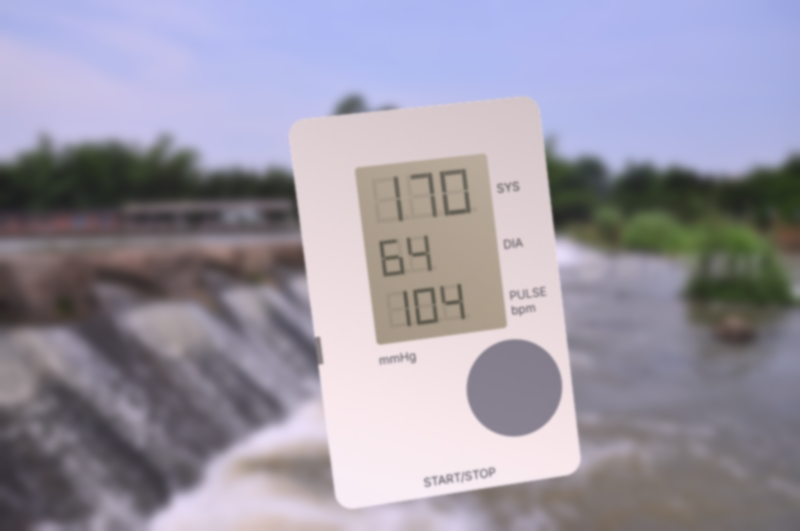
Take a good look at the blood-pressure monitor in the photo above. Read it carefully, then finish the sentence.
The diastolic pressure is 64 mmHg
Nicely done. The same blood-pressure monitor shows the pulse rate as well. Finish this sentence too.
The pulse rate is 104 bpm
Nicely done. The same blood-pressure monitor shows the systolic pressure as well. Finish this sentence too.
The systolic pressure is 170 mmHg
